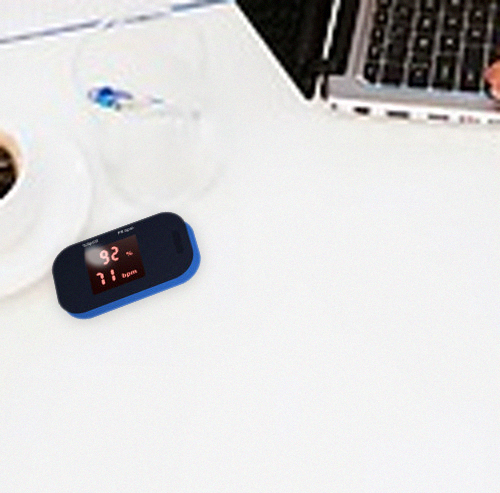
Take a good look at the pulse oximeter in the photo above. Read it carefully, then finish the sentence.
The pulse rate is 71 bpm
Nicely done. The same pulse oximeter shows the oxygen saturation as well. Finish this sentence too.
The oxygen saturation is 92 %
